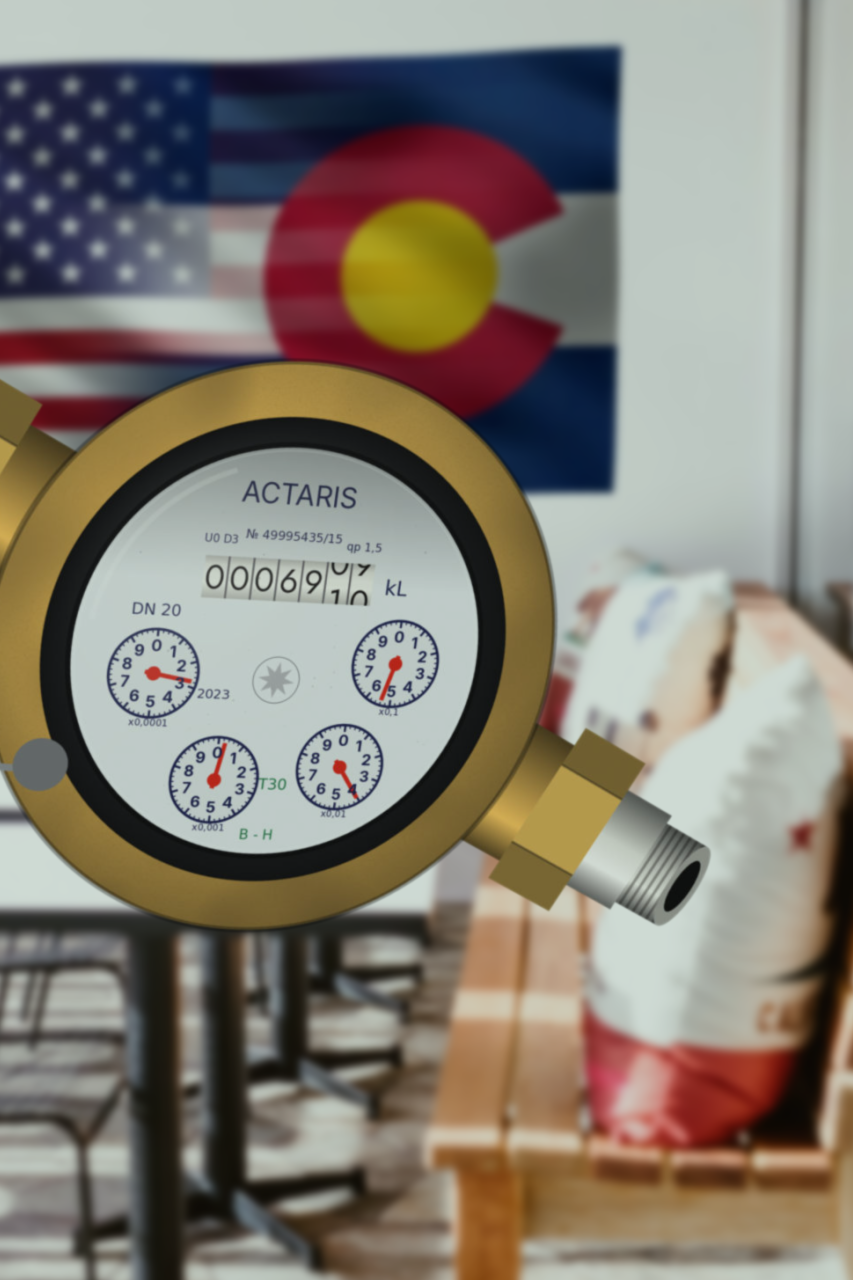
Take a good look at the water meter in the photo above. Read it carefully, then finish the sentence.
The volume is 6909.5402 kL
